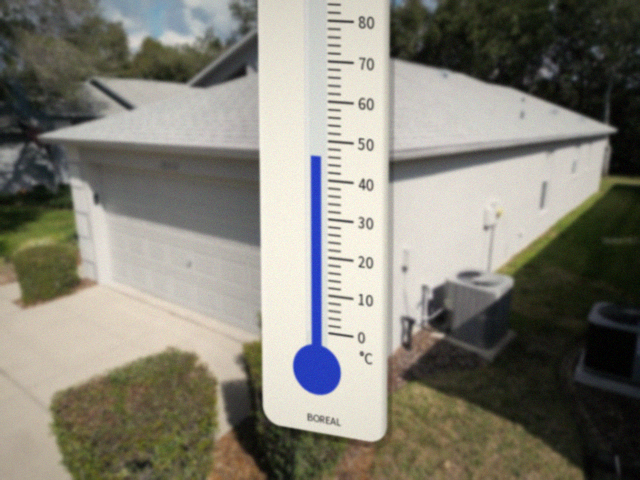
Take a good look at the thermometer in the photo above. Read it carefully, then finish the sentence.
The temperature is 46 °C
